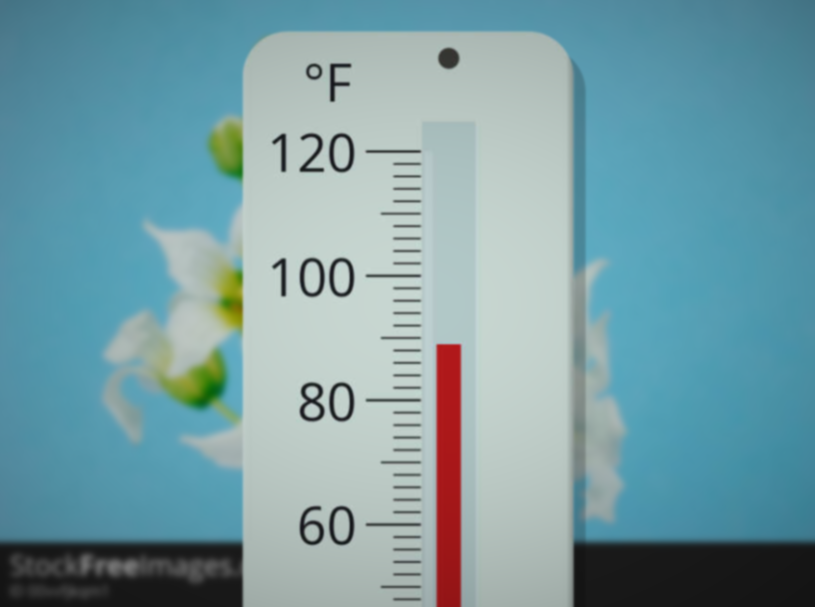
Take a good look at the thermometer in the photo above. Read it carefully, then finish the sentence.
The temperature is 89 °F
